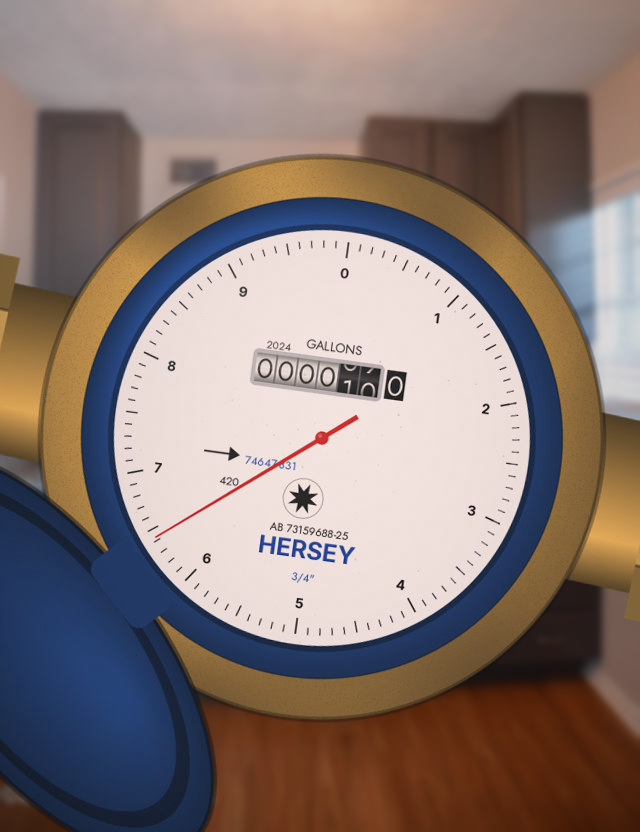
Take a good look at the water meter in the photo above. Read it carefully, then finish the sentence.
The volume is 96.4 gal
